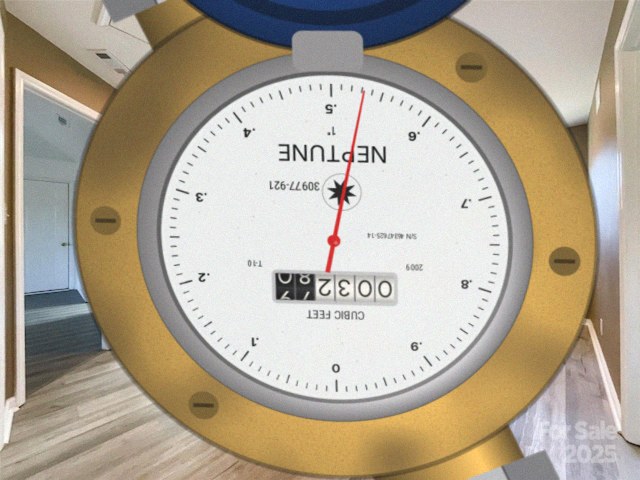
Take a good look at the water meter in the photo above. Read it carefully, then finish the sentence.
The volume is 3279.53 ft³
